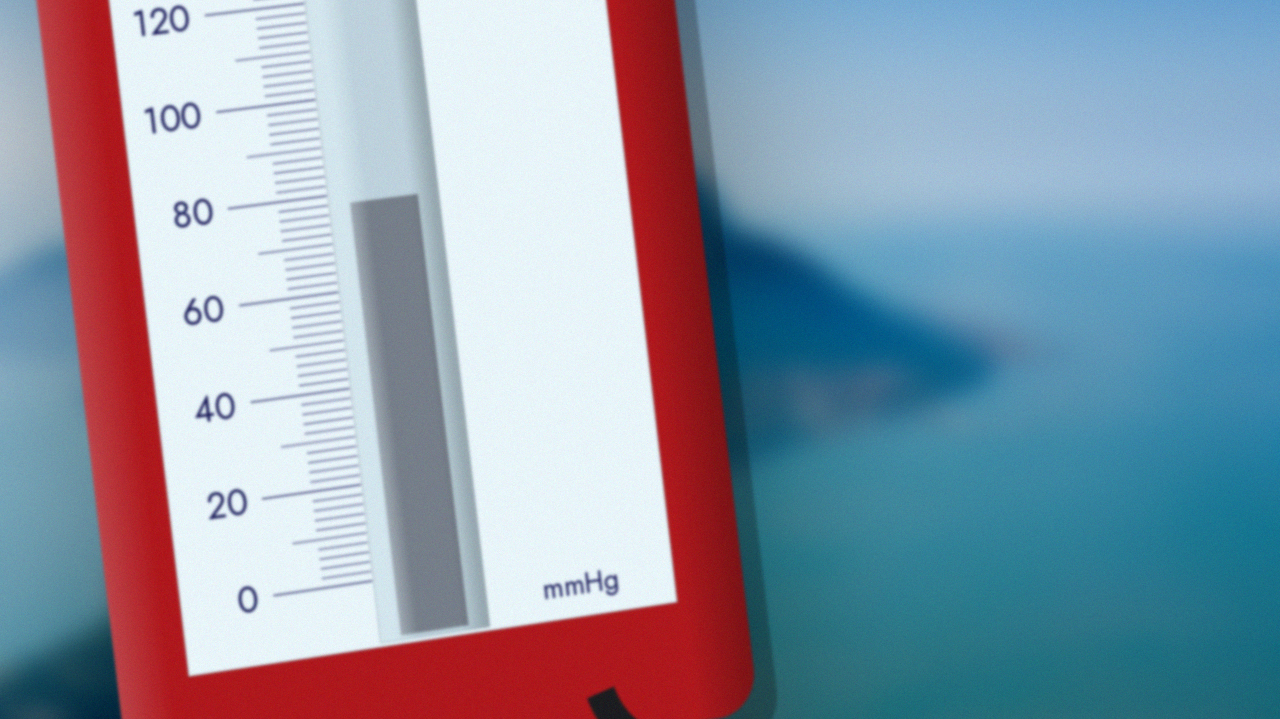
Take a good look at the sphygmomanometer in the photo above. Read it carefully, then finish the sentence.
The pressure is 78 mmHg
